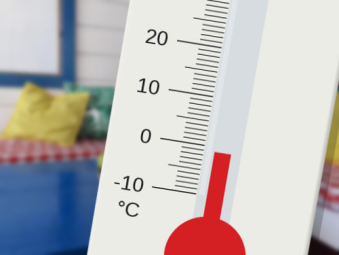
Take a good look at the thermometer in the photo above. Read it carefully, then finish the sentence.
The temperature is -1 °C
